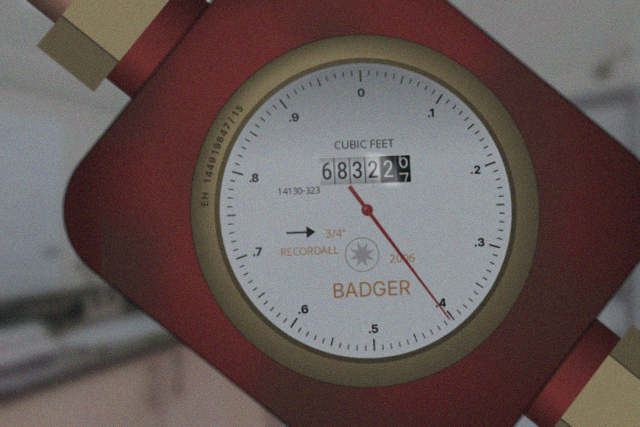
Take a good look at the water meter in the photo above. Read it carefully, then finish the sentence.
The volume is 683226.40 ft³
